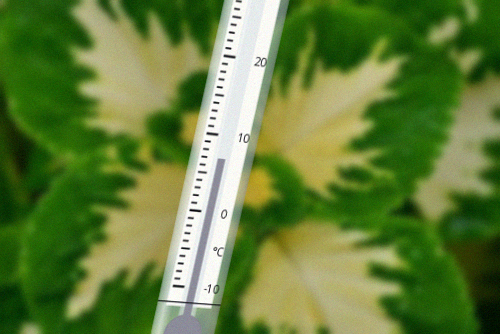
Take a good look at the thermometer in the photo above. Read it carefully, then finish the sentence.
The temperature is 7 °C
